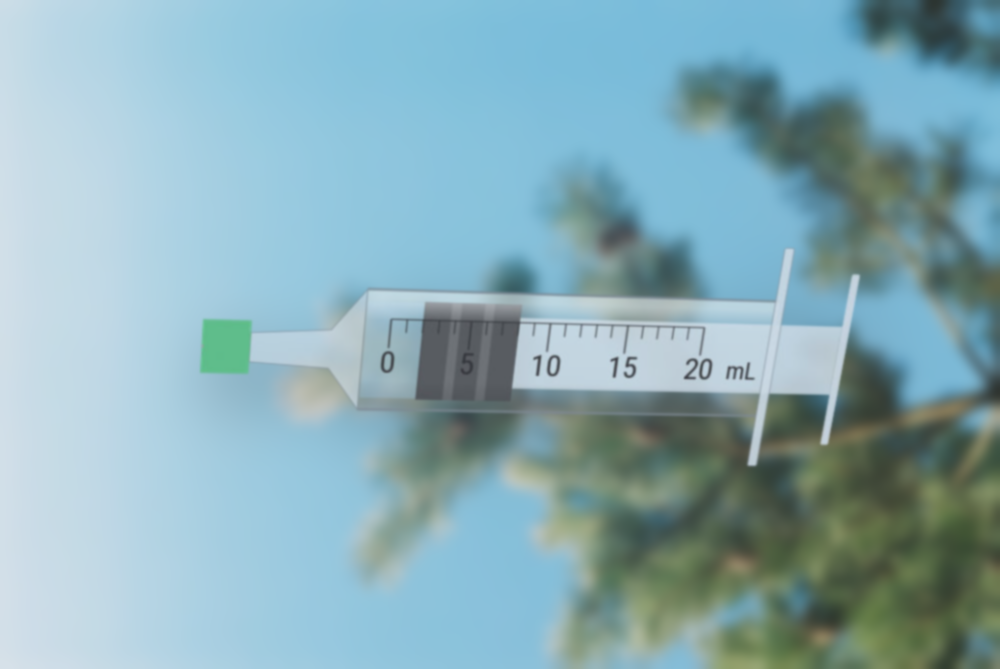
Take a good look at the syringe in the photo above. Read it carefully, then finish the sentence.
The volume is 2 mL
